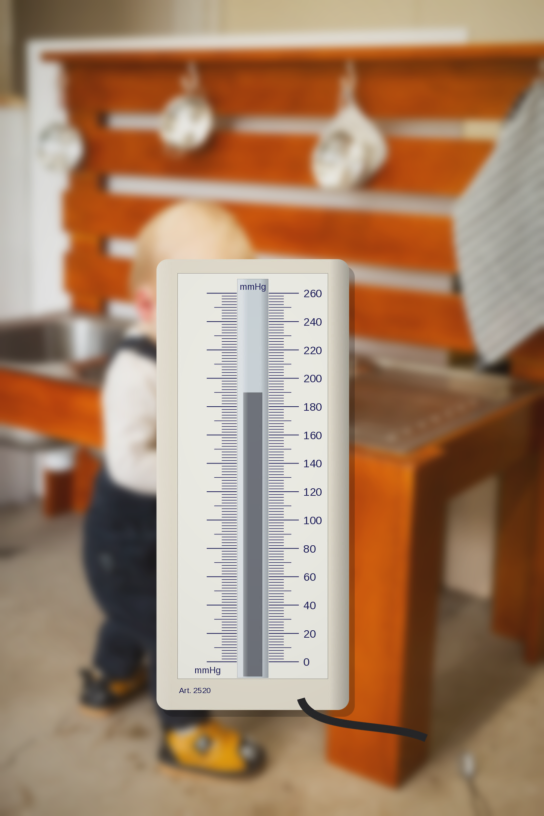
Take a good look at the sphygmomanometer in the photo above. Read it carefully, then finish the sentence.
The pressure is 190 mmHg
